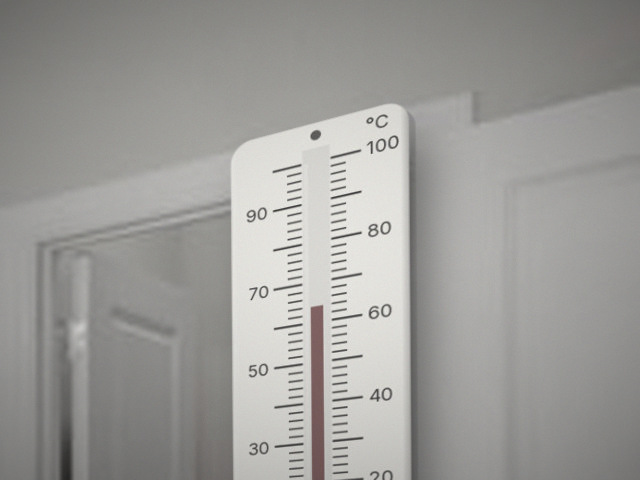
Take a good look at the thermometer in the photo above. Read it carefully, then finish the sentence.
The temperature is 64 °C
